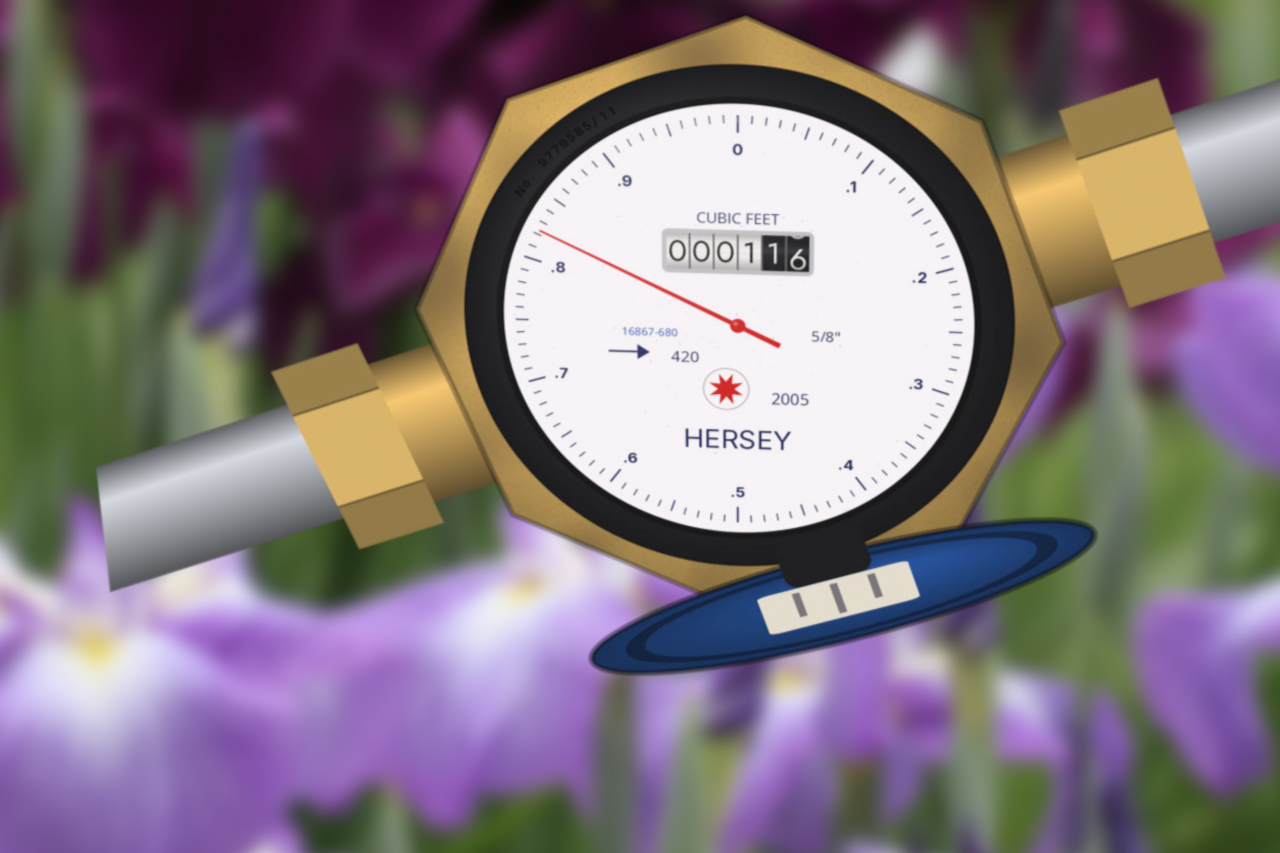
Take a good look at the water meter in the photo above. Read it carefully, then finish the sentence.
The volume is 115.82 ft³
